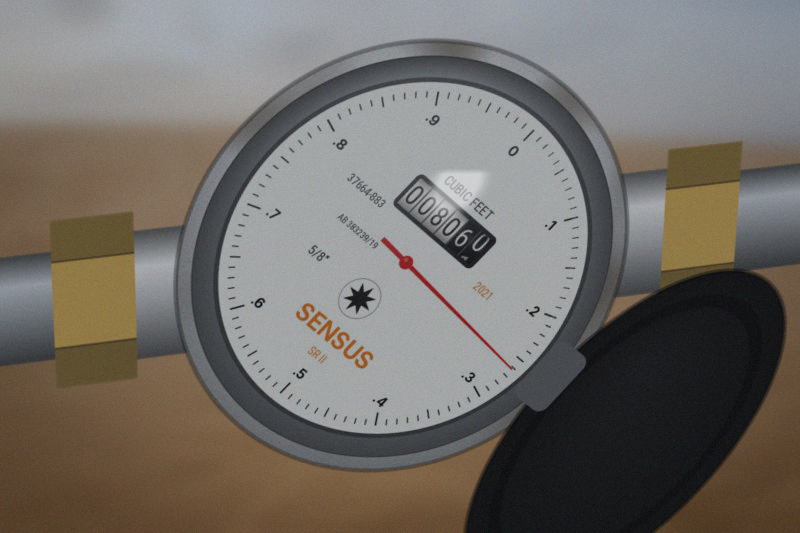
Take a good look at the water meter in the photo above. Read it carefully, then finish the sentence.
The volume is 8060.26 ft³
